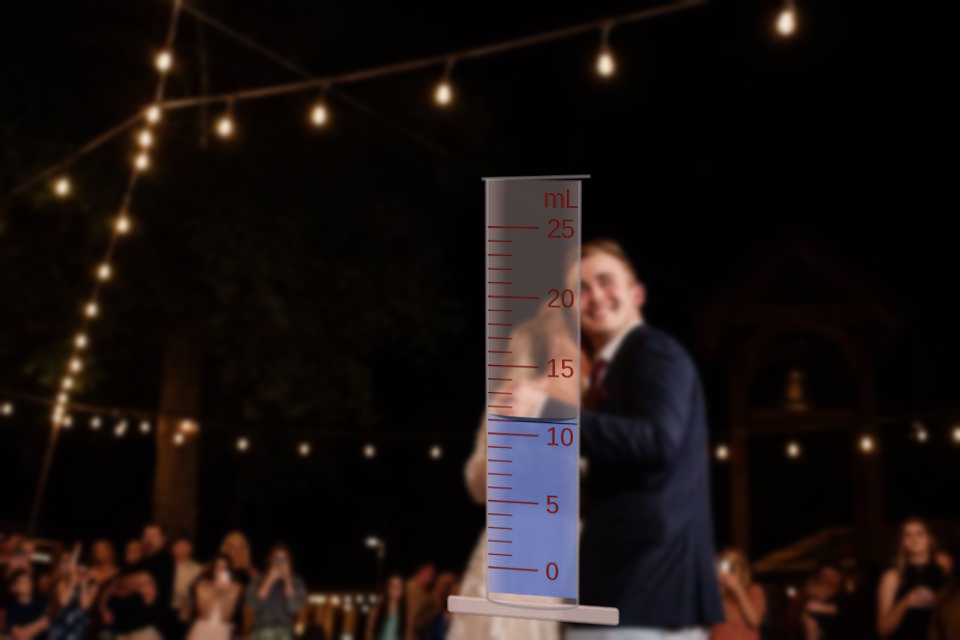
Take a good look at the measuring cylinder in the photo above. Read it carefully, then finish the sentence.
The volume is 11 mL
